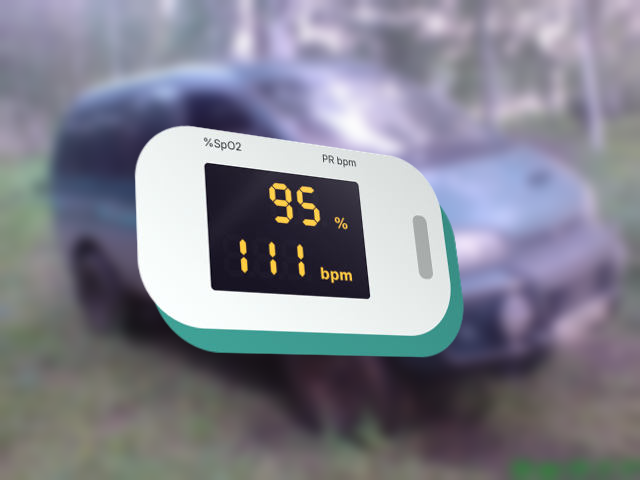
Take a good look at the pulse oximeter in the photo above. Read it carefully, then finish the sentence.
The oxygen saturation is 95 %
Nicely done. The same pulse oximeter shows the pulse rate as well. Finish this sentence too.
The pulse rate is 111 bpm
